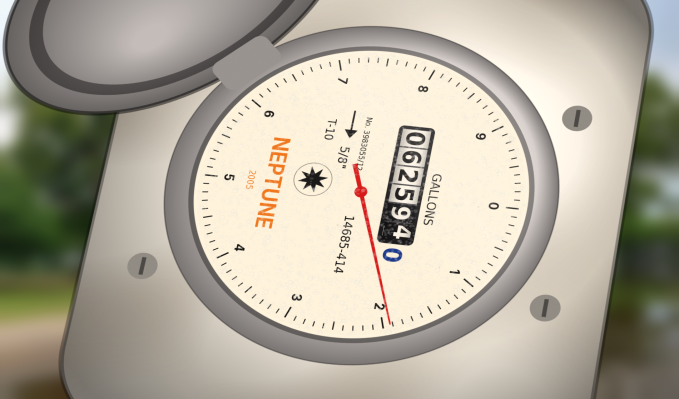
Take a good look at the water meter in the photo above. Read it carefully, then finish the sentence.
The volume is 625941.9 gal
